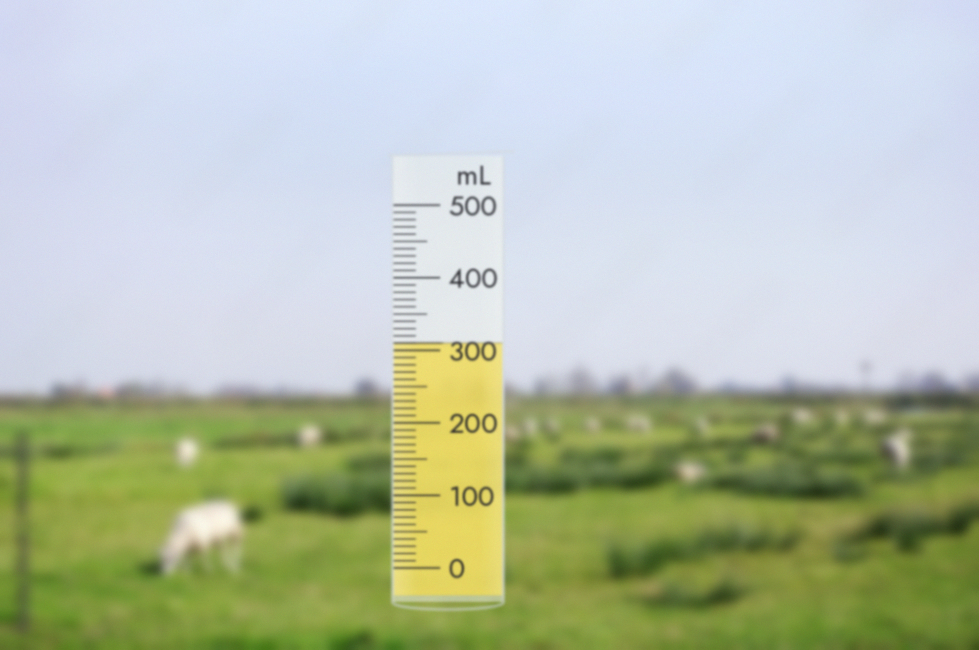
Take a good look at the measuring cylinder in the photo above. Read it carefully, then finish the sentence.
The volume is 310 mL
